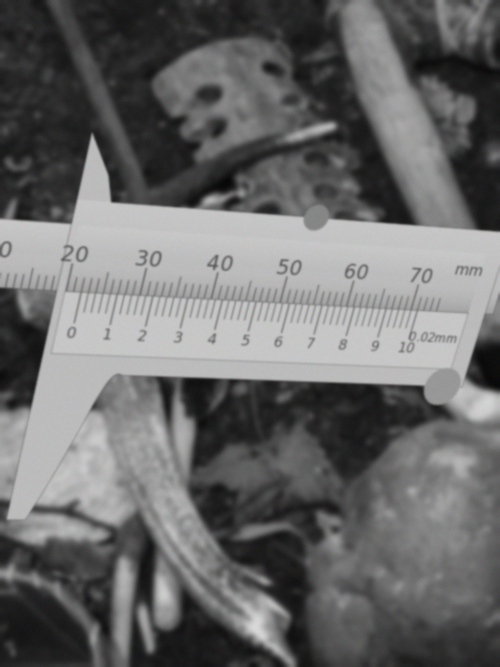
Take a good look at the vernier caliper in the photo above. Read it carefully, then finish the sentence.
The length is 22.0 mm
